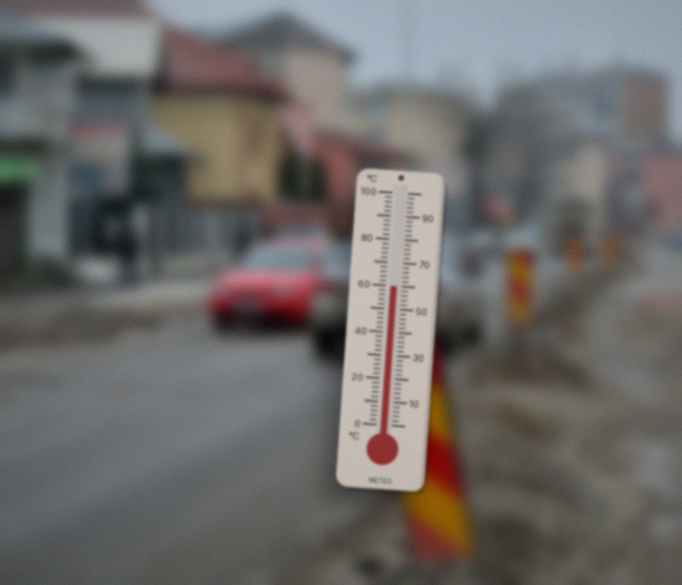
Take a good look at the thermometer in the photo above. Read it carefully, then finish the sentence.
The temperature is 60 °C
